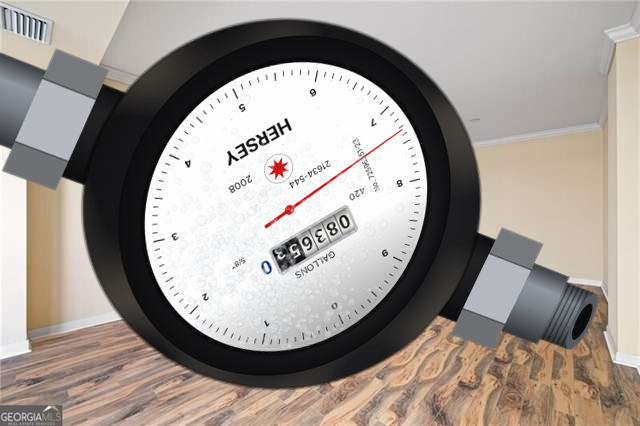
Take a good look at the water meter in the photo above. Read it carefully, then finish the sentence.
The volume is 836527.3 gal
